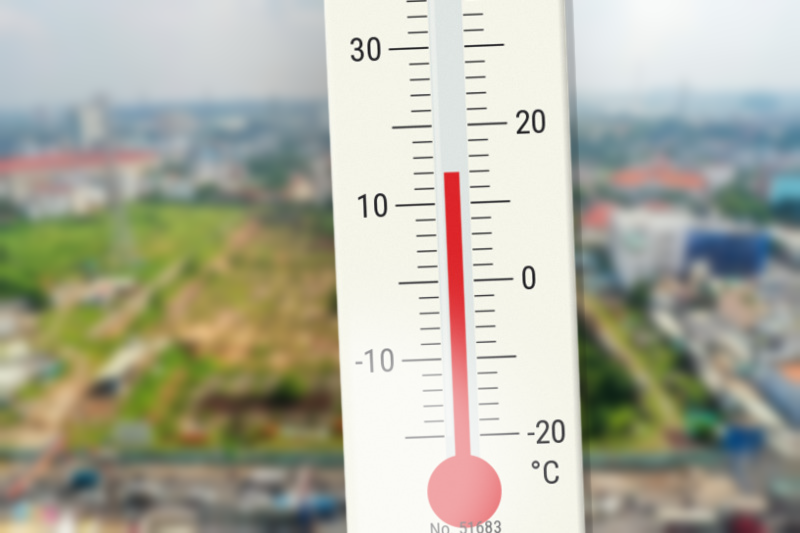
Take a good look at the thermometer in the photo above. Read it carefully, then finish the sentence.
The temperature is 14 °C
